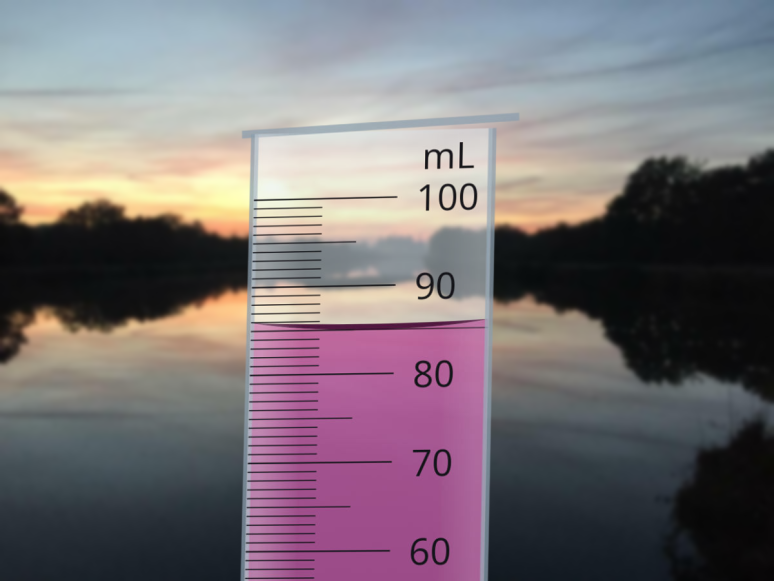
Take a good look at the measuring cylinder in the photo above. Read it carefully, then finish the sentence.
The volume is 85 mL
